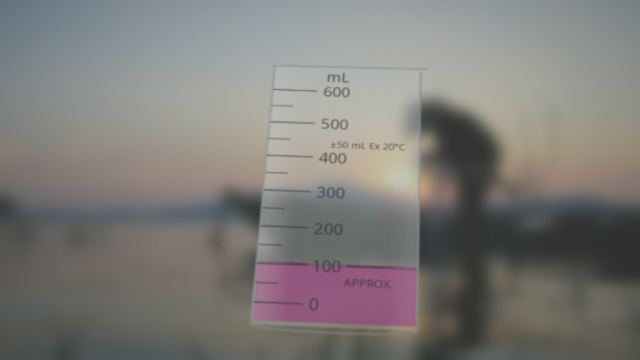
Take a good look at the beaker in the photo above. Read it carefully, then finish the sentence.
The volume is 100 mL
